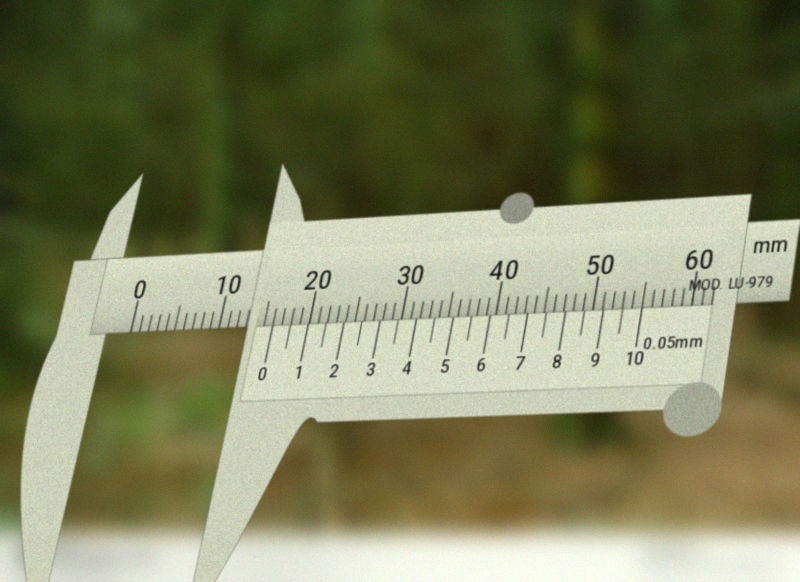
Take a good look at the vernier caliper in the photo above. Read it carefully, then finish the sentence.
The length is 16.0 mm
